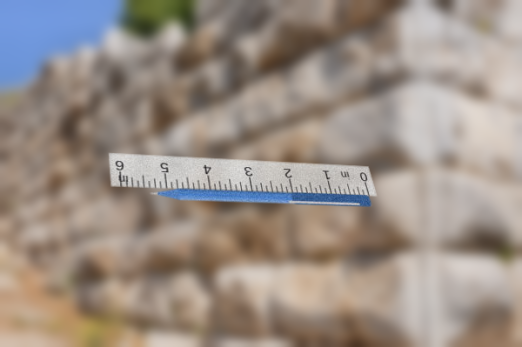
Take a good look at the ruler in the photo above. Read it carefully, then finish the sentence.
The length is 5.375 in
